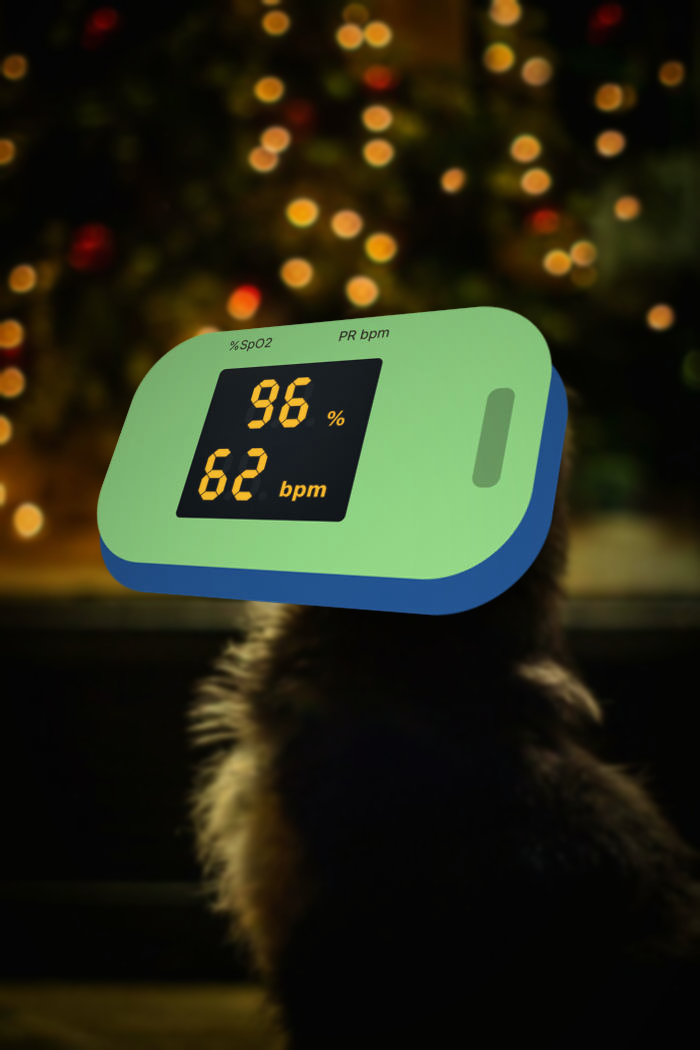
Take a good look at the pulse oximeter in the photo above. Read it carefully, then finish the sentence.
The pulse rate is 62 bpm
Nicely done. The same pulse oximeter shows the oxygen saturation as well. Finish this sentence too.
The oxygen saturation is 96 %
